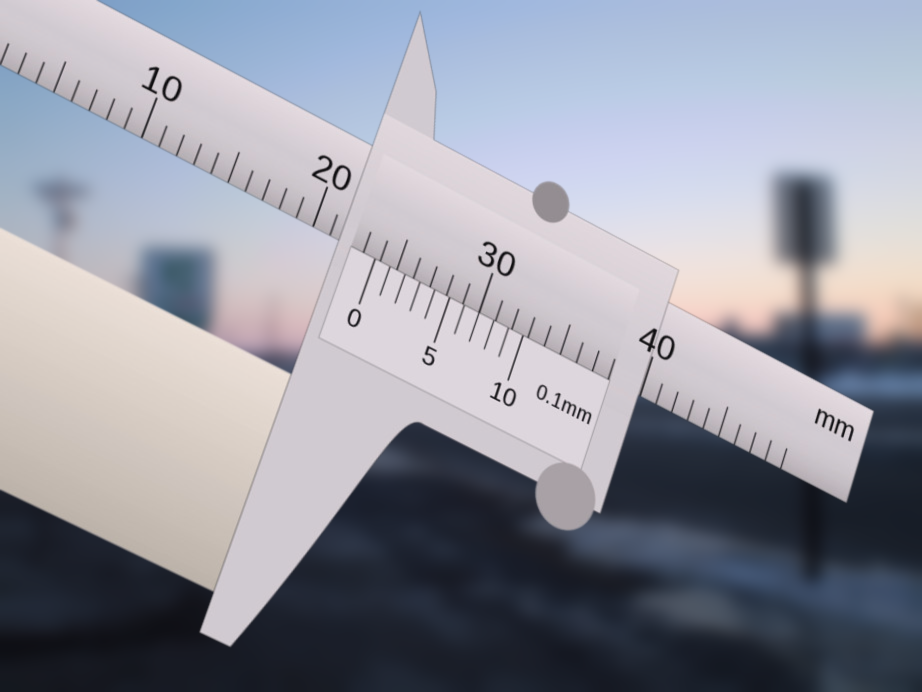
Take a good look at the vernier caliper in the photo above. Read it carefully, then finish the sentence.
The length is 23.7 mm
